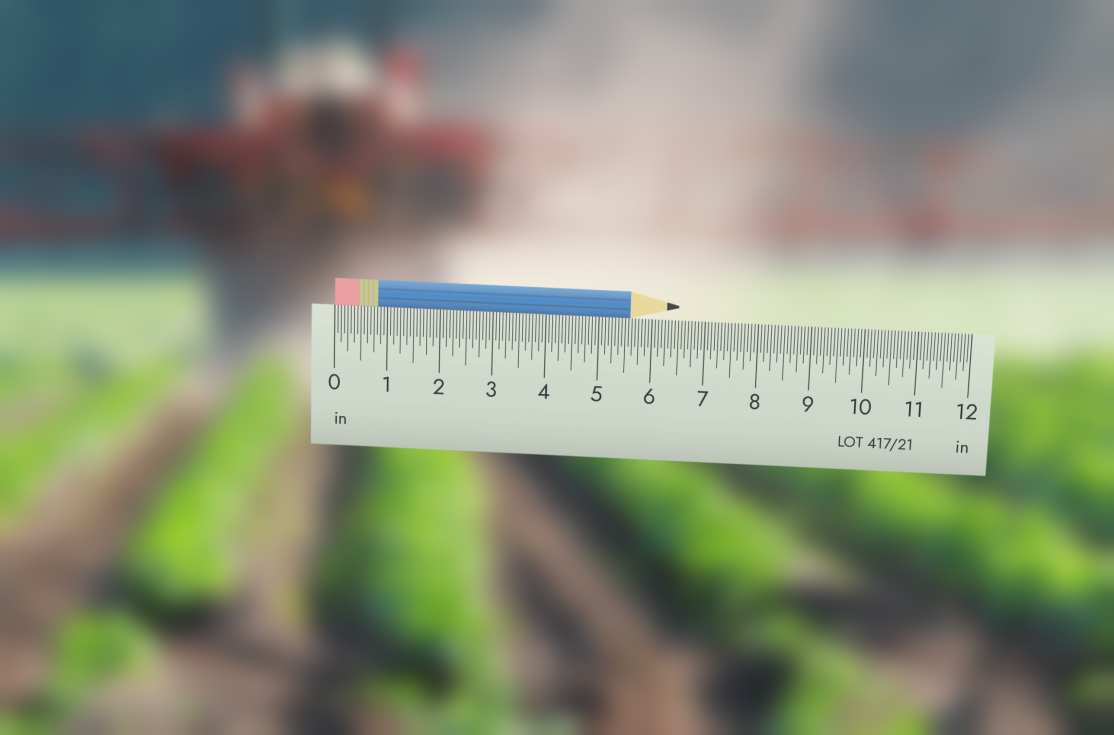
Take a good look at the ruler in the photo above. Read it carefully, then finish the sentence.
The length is 6.5 in
